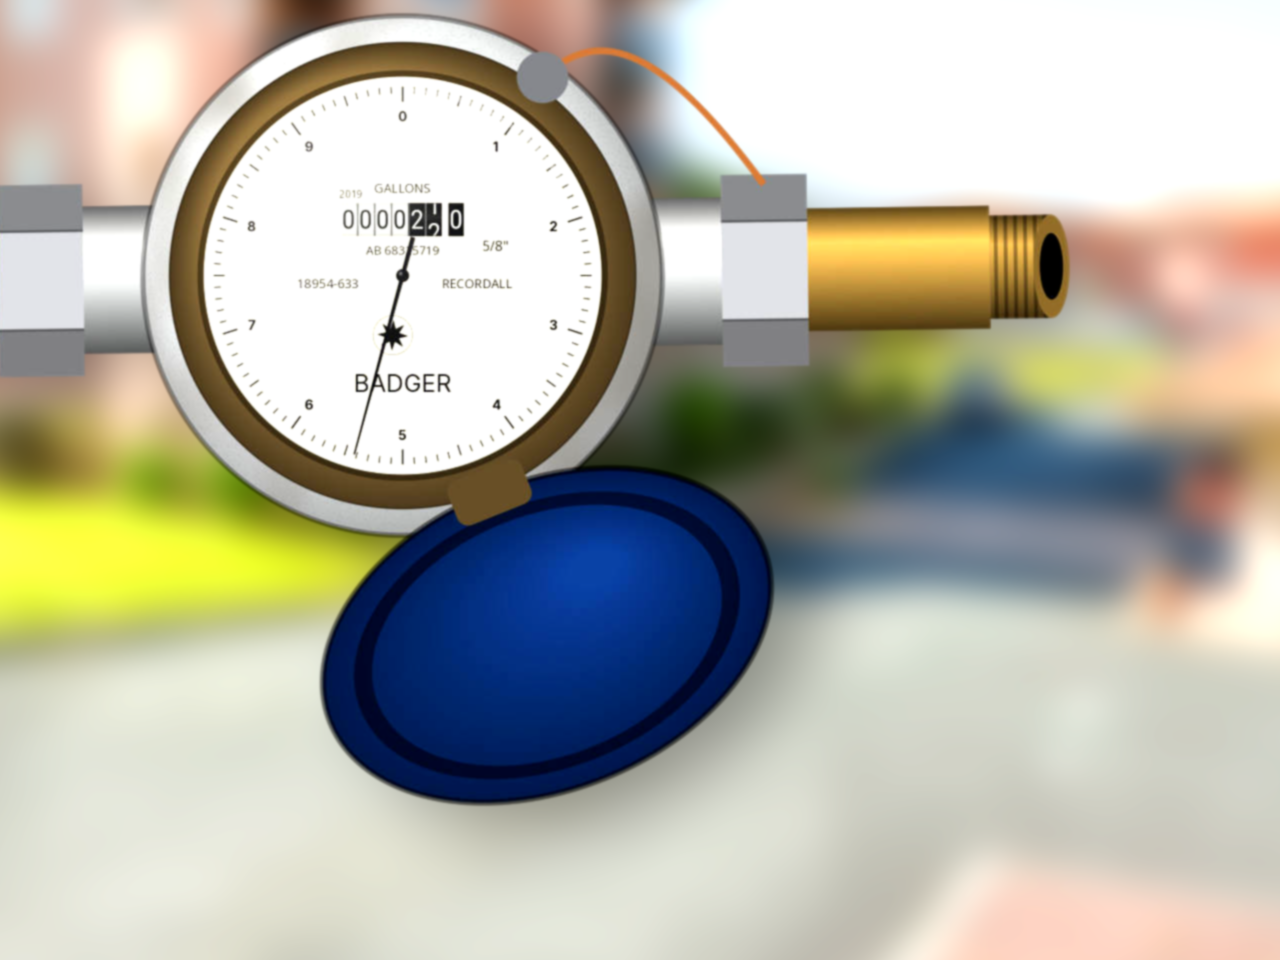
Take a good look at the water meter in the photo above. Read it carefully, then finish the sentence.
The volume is 215.4 gal
